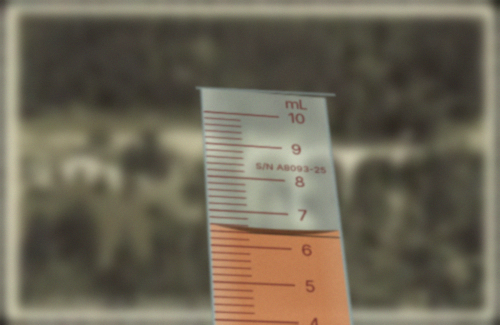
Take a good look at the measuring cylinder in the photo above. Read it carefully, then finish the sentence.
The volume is 6.4 mL
